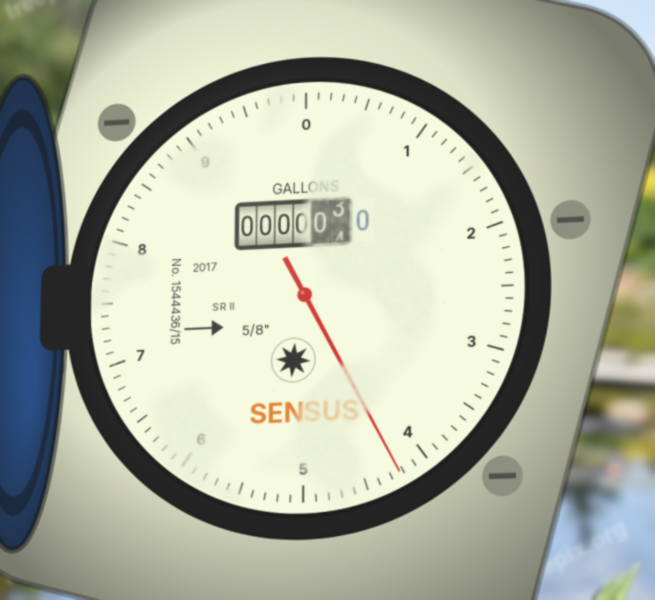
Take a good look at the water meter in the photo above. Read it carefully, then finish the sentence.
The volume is 34.2 gal
